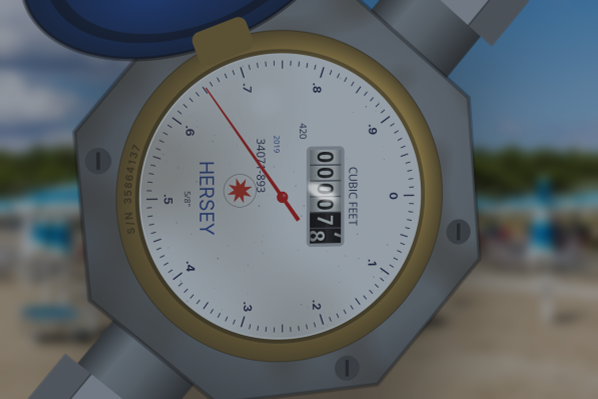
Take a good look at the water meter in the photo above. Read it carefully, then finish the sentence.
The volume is 77.65 ft³
